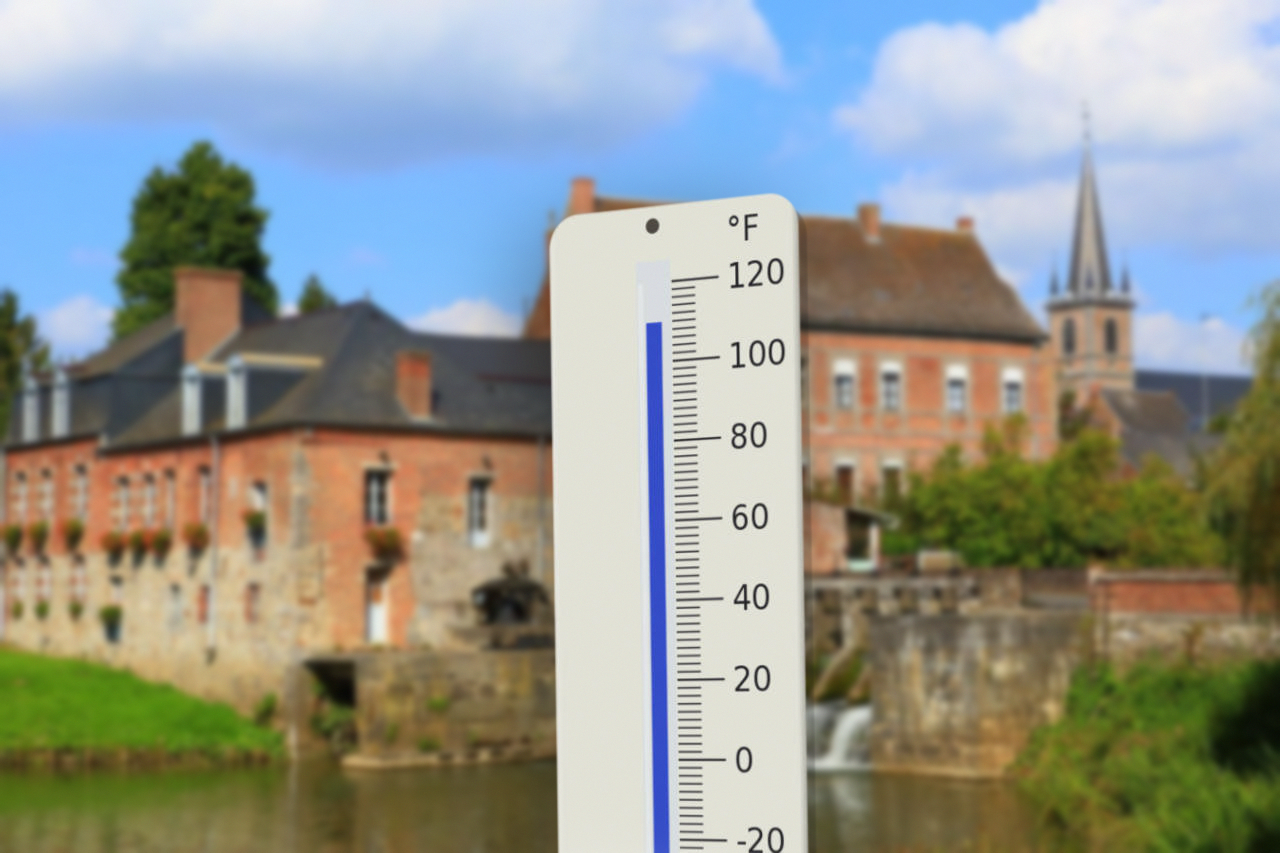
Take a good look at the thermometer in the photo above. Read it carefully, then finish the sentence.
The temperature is 110 °F
